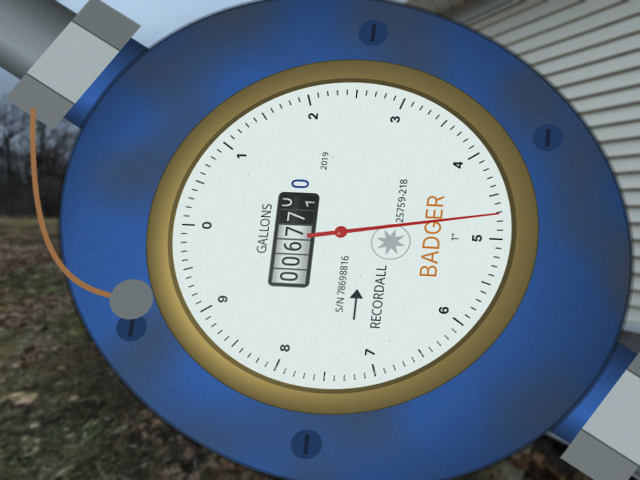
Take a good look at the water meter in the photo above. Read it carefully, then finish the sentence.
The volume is 67704.7 gal
